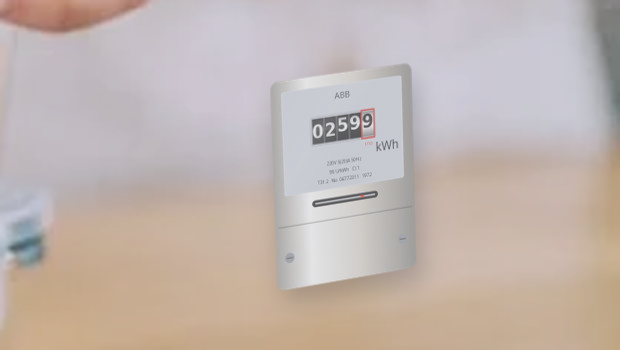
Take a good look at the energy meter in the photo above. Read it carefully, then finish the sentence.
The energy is 259.9 kWh
